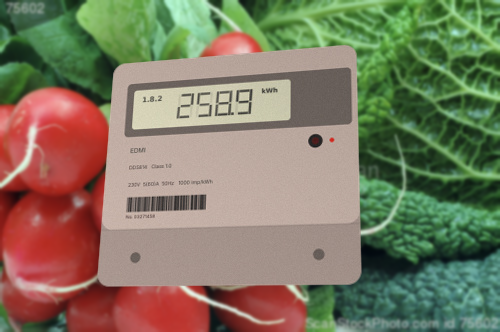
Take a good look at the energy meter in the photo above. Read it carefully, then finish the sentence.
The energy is 258.9 kWh
